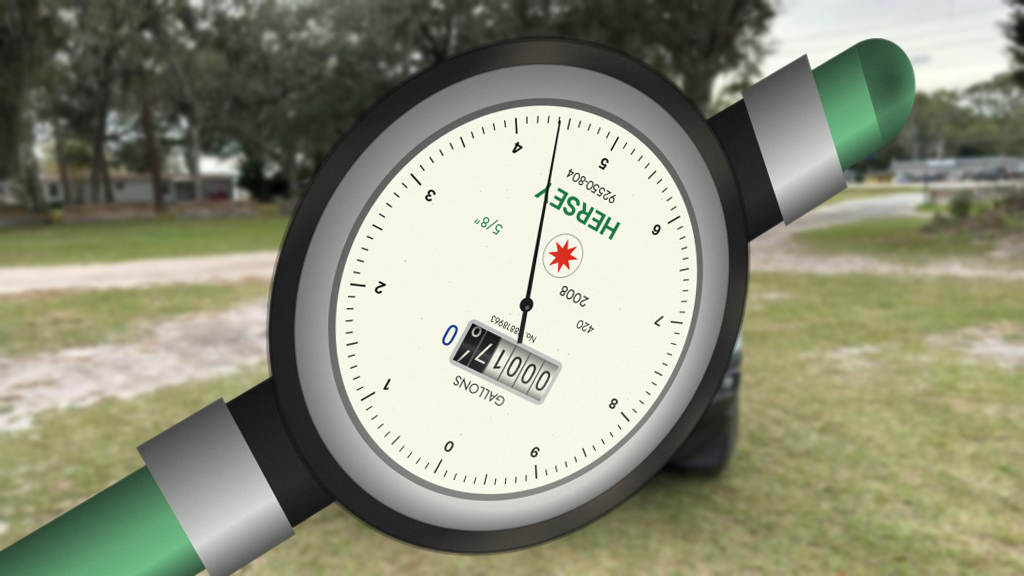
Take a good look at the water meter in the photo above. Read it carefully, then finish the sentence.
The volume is 1774.4 gal
